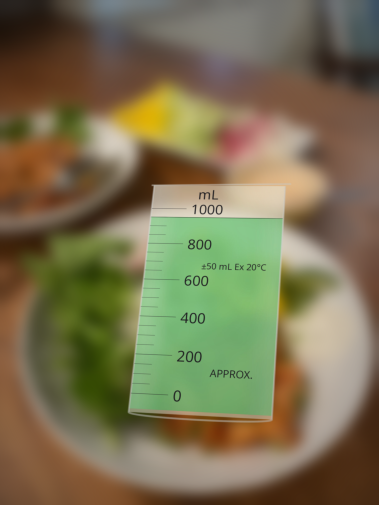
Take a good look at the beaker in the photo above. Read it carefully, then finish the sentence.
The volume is 950 mL
